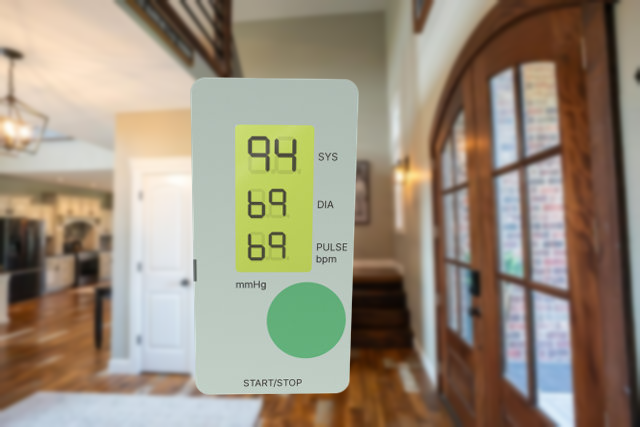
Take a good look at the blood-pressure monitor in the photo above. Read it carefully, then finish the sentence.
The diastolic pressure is 69 mmHg
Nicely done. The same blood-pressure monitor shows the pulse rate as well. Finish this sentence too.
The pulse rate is 69 bpm
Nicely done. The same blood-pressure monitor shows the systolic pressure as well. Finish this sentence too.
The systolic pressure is 94 mmHg
